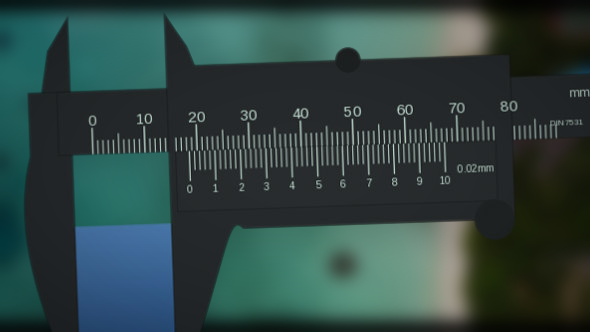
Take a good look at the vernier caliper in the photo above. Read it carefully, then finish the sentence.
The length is 18.5 mm
